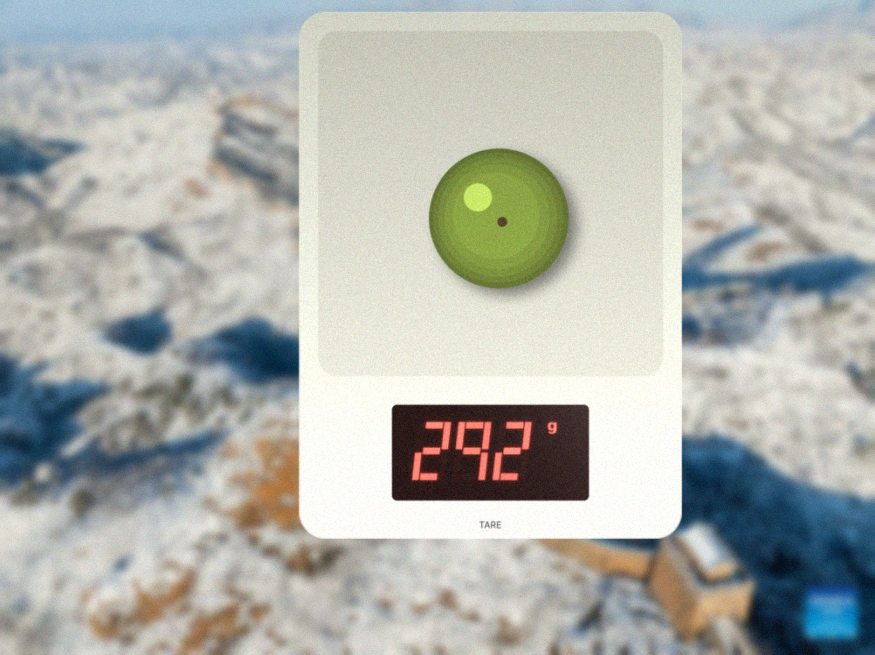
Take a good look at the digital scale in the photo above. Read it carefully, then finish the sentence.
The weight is 292 g
